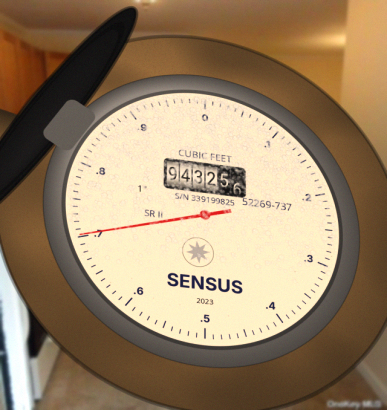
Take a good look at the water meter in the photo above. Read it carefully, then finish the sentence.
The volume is 943255.70 ft³
